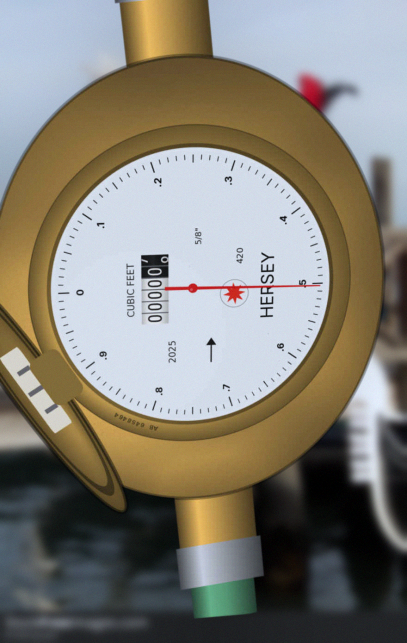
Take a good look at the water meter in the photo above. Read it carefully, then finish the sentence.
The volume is 7.50 ft³
